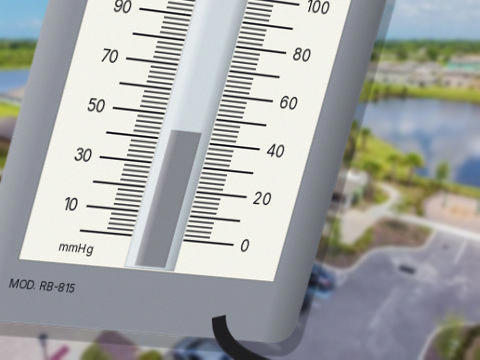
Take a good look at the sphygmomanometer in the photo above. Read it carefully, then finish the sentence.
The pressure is 44 mmHg
